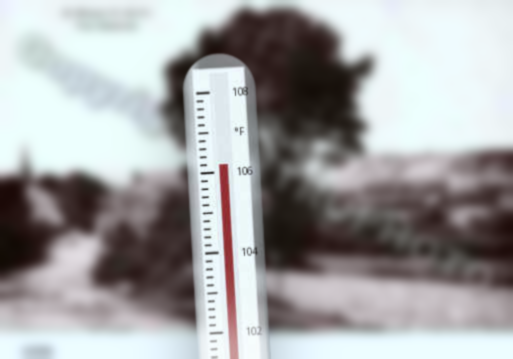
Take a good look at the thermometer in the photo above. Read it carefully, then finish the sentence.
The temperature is 106.2 °F
